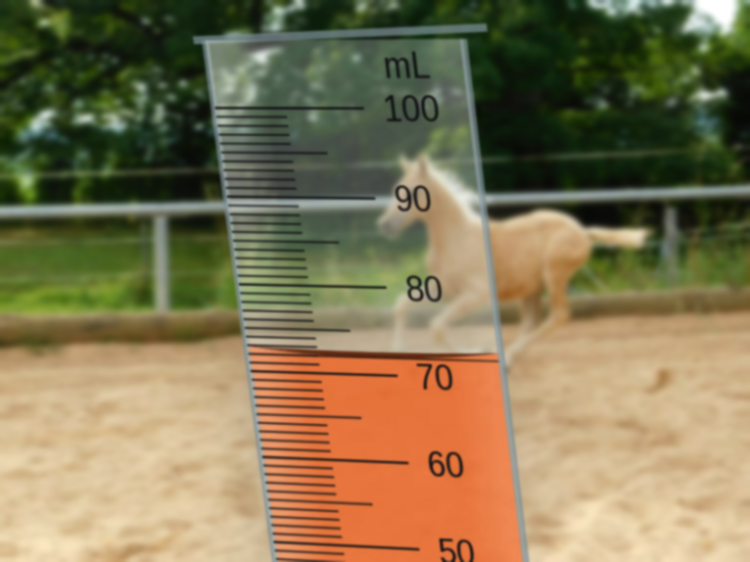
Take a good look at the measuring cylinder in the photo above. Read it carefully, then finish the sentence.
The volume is 72 mL
